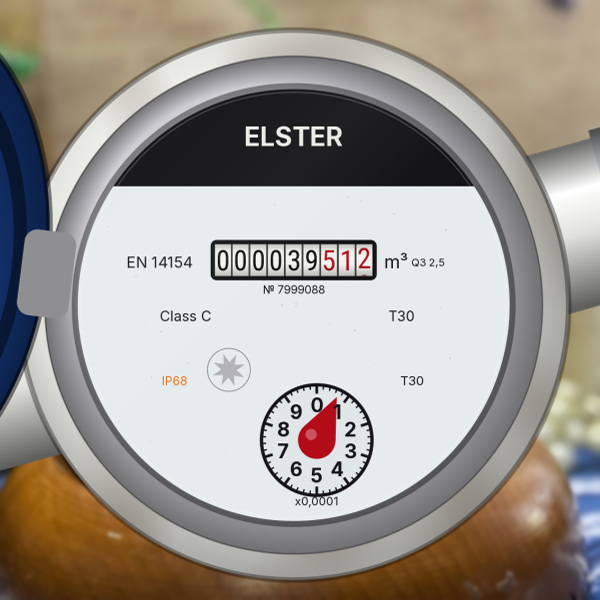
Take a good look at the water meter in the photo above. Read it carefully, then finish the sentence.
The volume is 39.5120 m³
